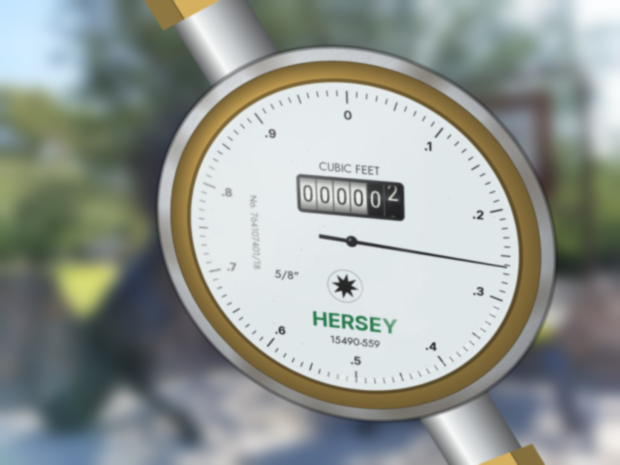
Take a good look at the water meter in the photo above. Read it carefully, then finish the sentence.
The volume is 2.26 ft³
